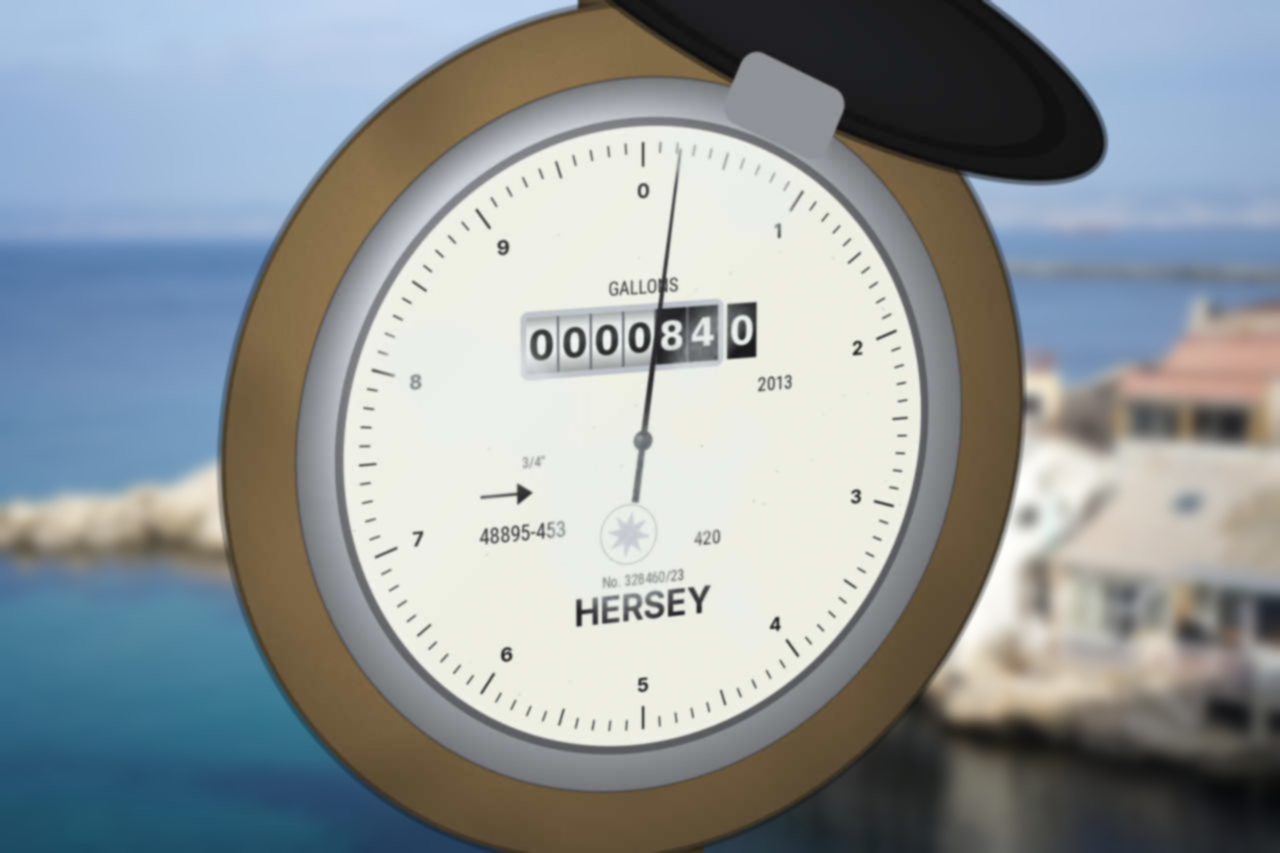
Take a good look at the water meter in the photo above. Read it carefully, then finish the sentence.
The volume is 840.2 gal
